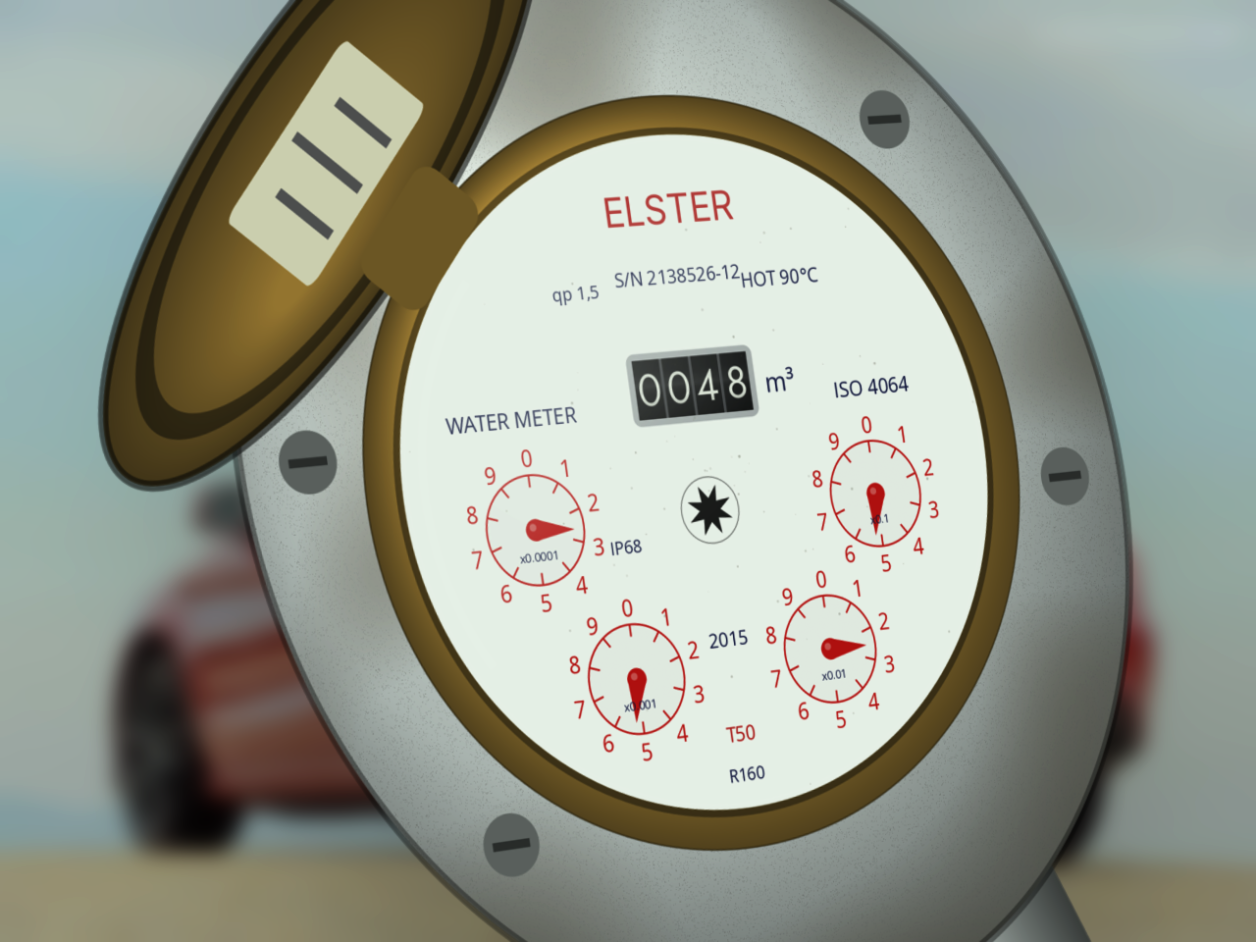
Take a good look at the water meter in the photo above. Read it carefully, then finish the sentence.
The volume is 48.5252 m³
